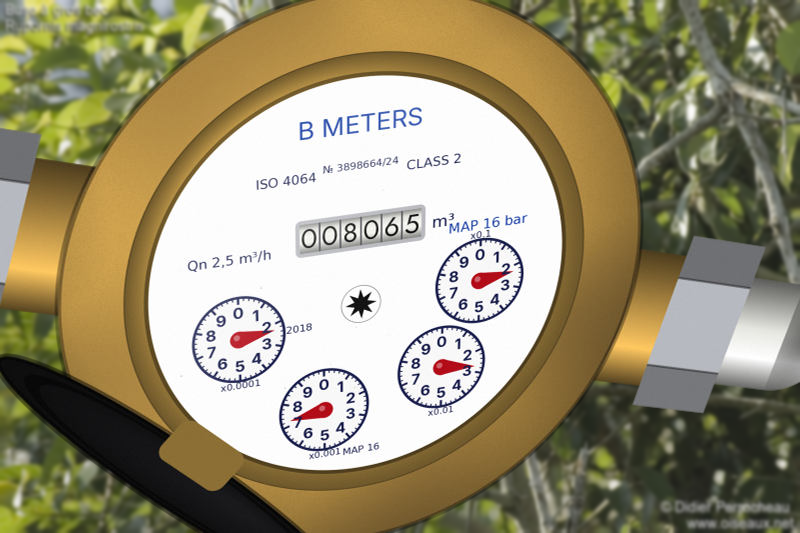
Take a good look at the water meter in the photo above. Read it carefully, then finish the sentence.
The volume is 8065.2272 m³
